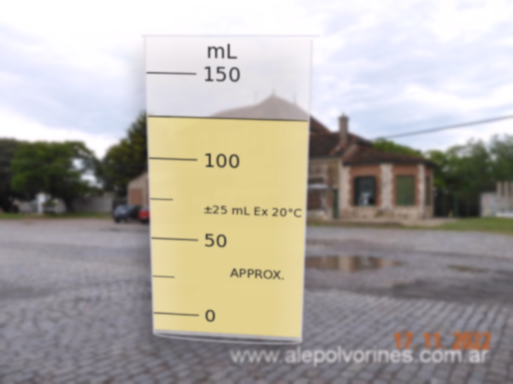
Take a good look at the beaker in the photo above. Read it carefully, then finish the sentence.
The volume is 125 mL
